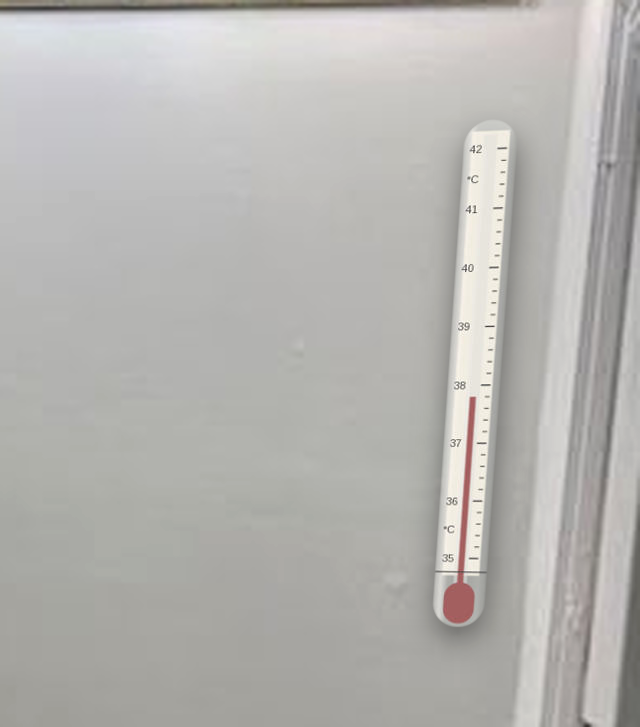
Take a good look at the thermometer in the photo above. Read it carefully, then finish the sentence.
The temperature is 37.8 °C
